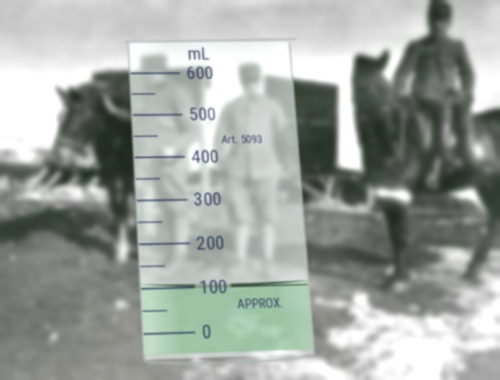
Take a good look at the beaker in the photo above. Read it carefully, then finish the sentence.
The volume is 100 mL
